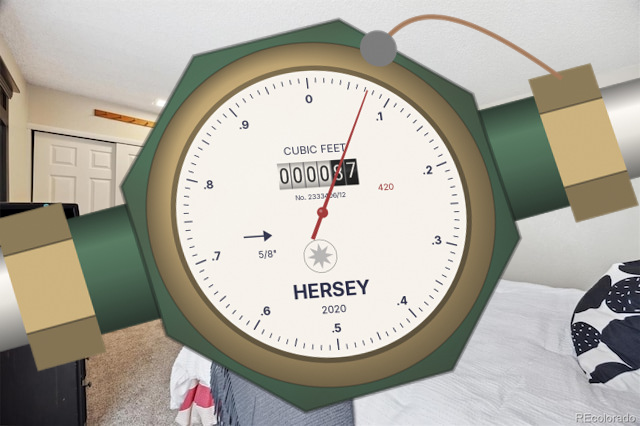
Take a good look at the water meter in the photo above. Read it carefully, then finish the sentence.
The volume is 87.07 ft³
